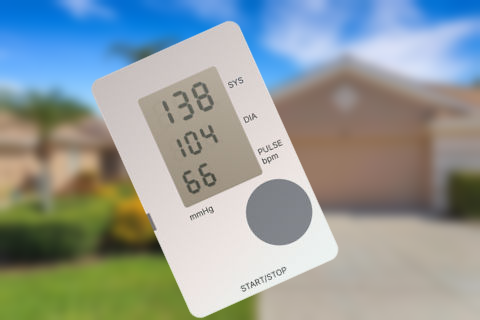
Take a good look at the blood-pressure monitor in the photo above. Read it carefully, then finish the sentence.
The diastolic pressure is 104 mmHg
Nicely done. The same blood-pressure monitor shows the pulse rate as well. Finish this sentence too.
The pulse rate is 66 bpm
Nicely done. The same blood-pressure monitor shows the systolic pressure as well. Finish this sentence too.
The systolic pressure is 138 mmHg
